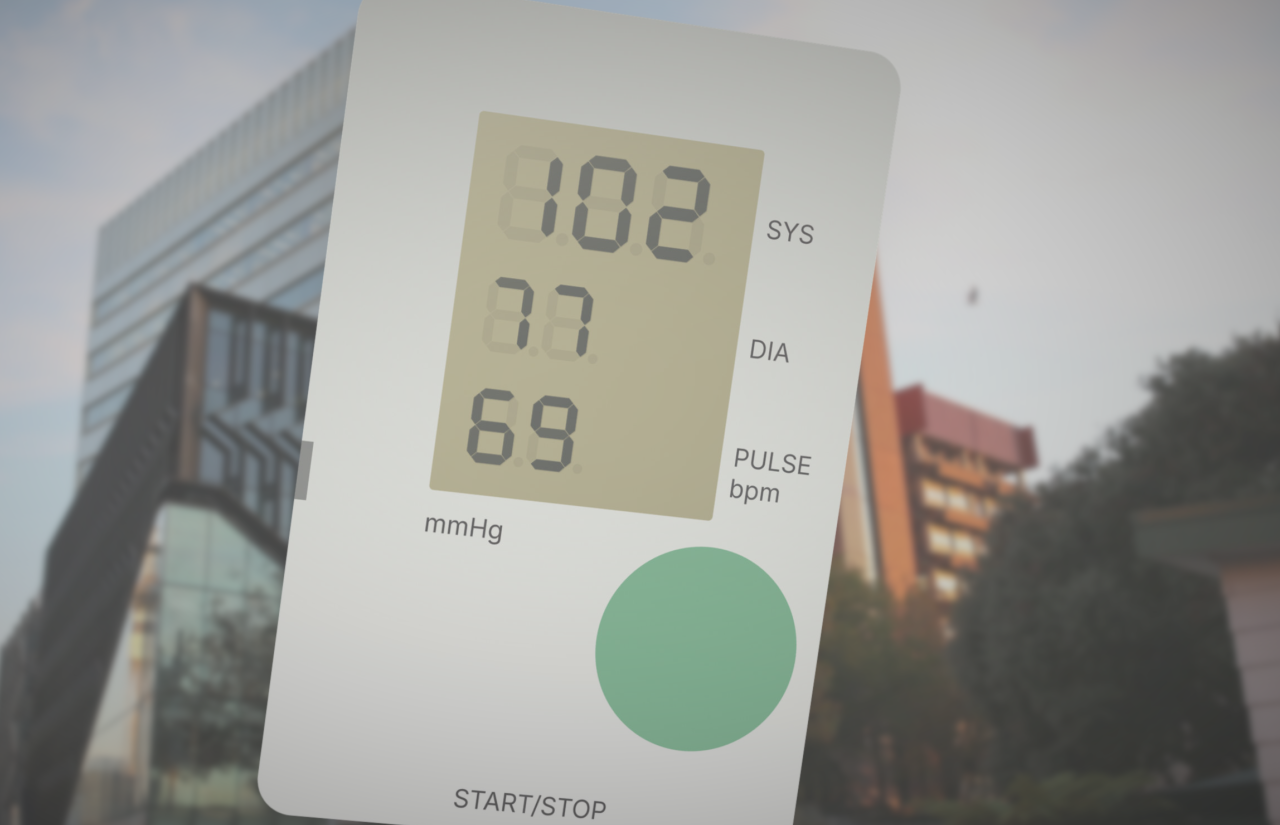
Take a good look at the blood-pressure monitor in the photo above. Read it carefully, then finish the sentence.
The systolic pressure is 102 mmHg
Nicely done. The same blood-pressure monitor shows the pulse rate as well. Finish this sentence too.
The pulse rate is 69 bpm
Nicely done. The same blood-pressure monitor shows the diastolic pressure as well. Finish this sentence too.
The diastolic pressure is 77 mmHg
